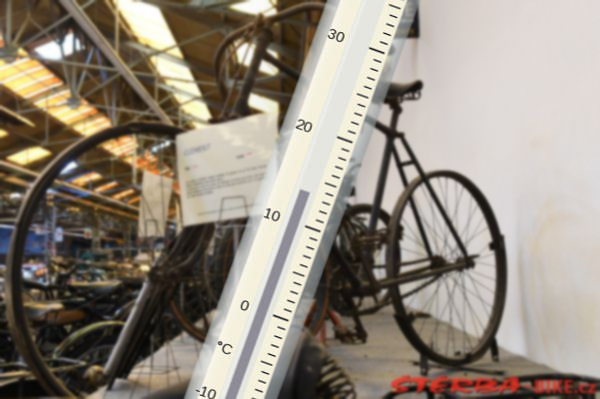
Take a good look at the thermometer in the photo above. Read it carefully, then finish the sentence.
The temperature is 13.5 °C
